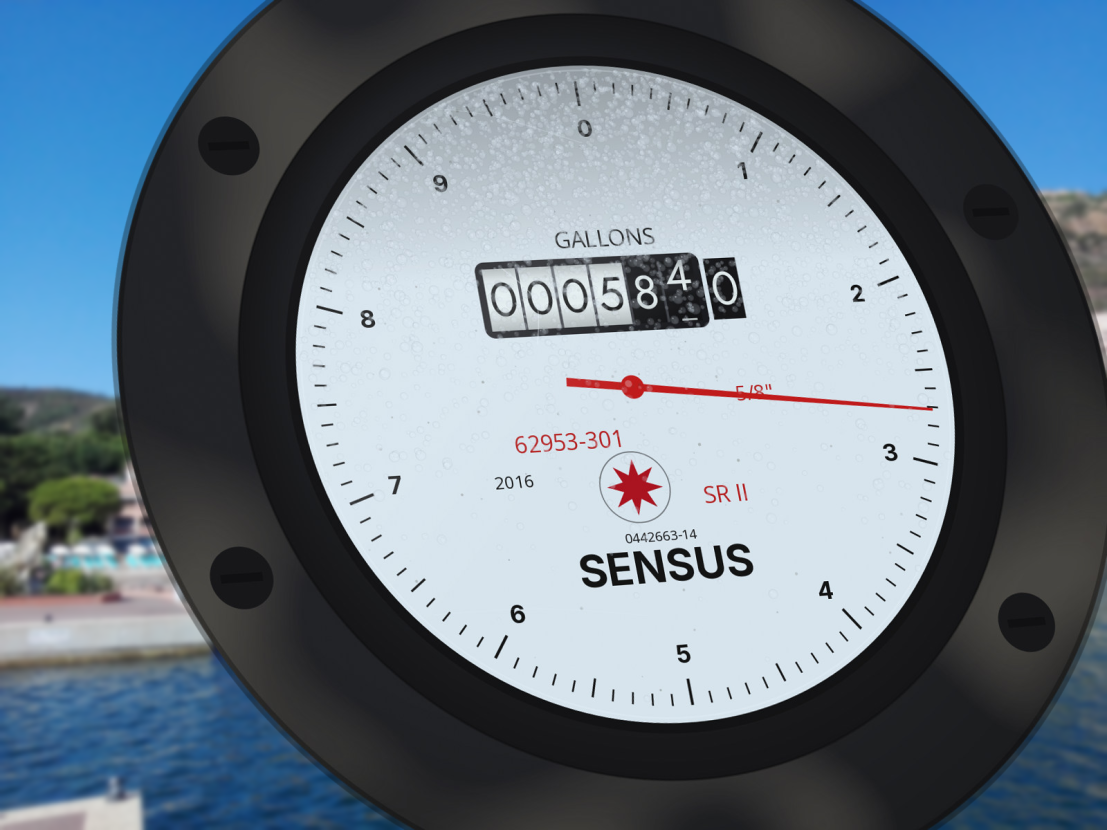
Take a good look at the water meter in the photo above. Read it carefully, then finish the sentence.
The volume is 5842.7 gal
